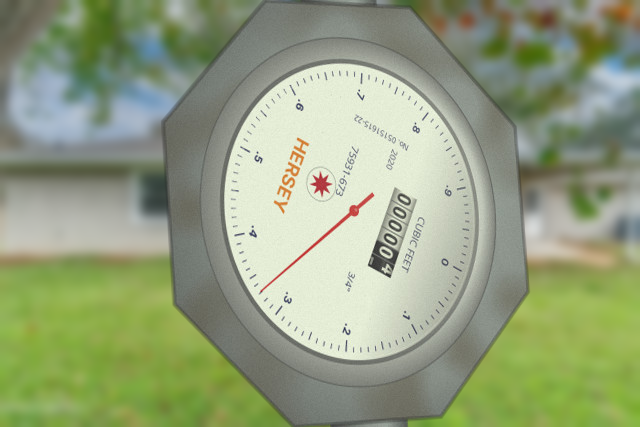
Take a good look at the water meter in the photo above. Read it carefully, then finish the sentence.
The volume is 4.33 ft³
